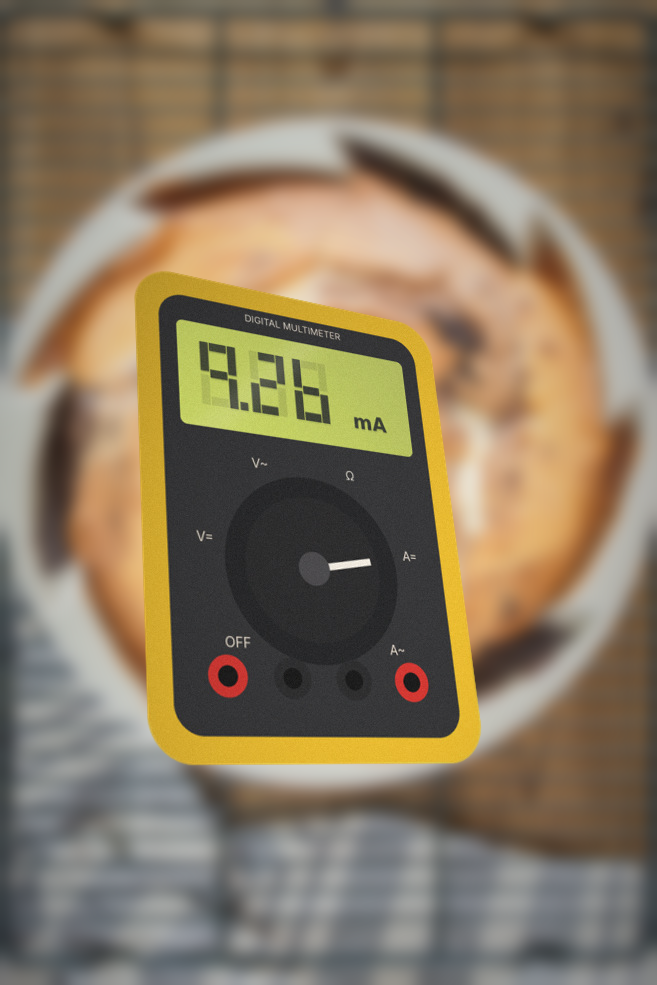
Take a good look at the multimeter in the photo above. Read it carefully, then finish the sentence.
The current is 9.26 mA
